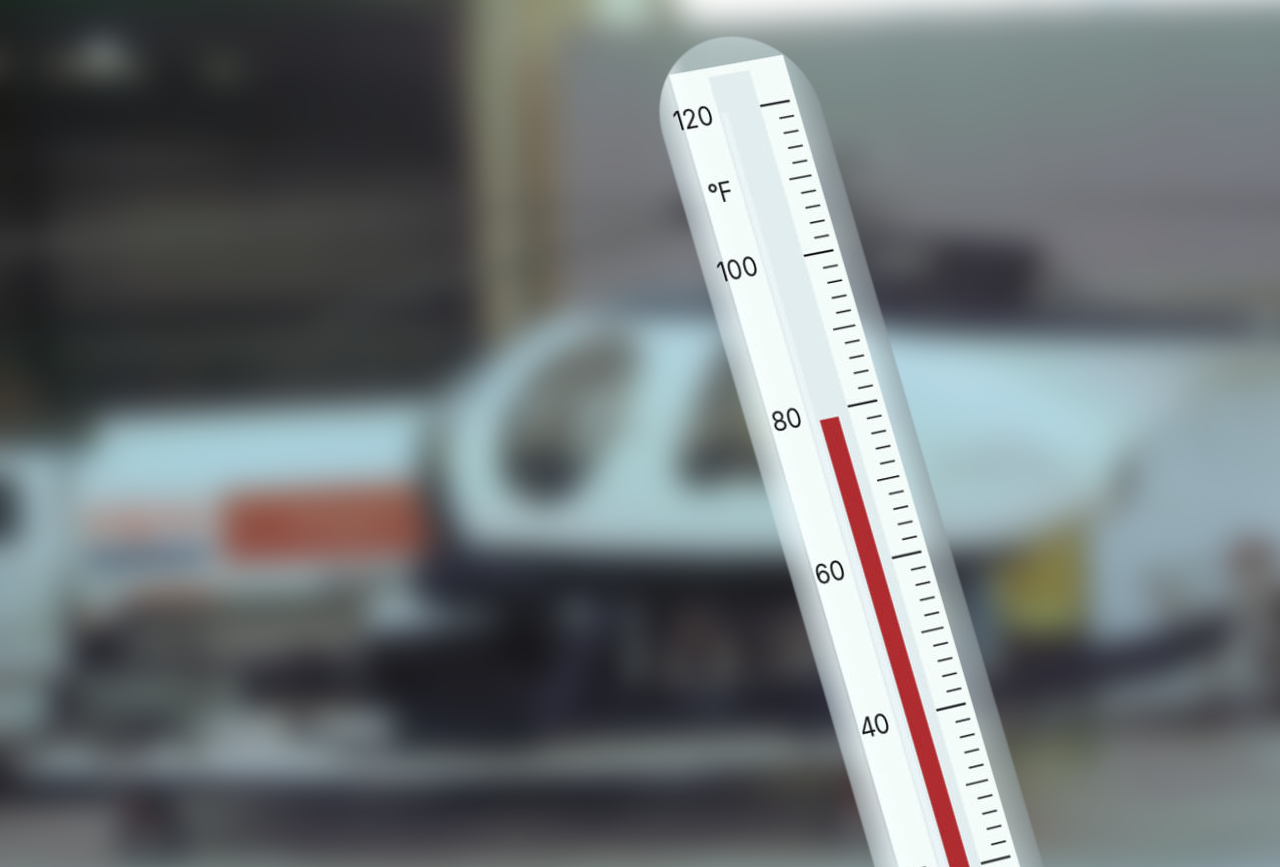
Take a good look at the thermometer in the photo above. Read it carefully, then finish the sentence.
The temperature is 79 °F
